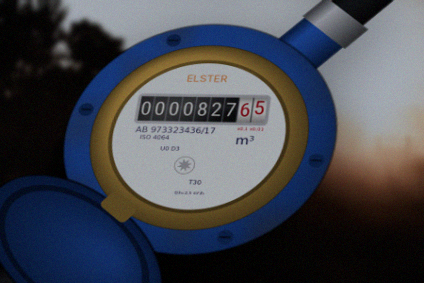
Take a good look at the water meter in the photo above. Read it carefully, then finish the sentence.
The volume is 827.65 m³
